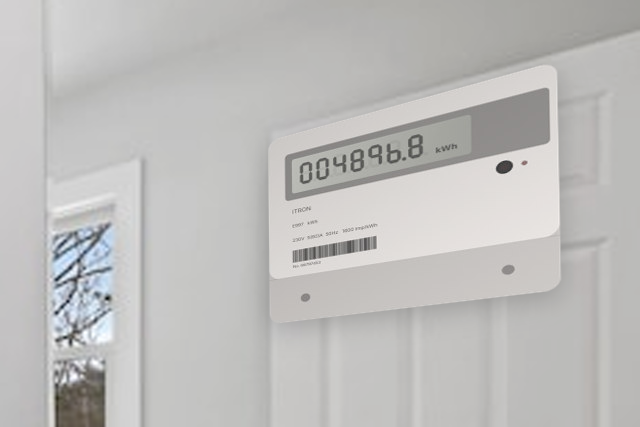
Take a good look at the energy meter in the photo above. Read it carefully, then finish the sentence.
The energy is 4896.8 kWh
